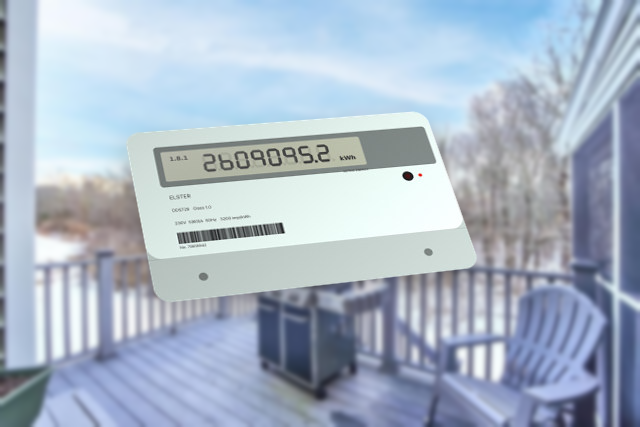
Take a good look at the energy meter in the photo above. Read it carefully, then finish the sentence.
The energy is 2609095.2 kWh
